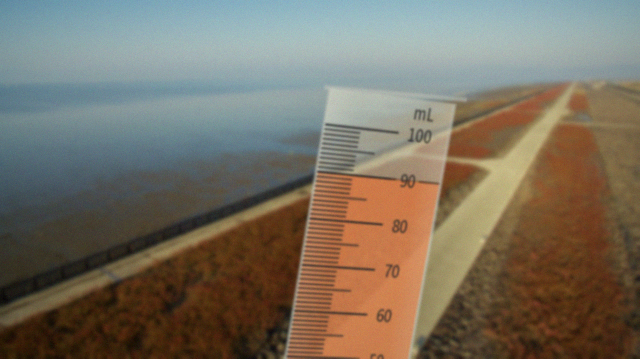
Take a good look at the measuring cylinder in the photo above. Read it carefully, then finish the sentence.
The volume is 90 mL
